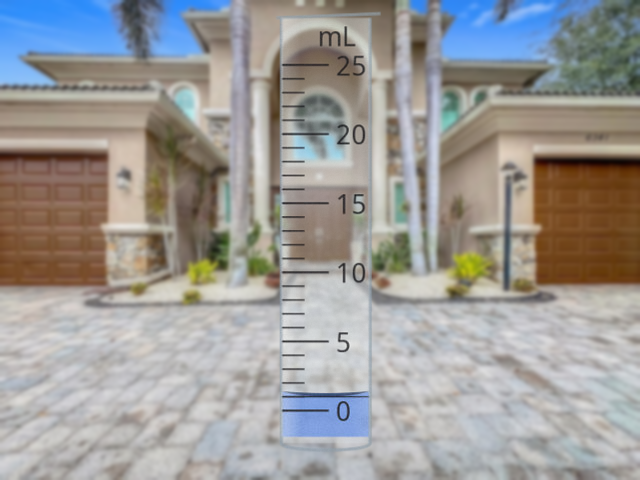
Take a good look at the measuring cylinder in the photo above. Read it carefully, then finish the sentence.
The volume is 1 mL
